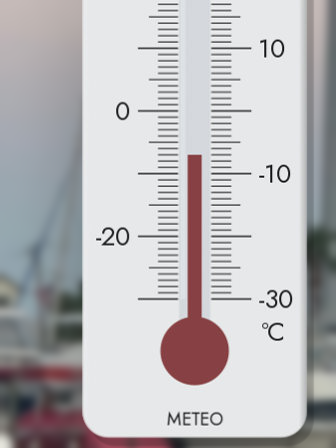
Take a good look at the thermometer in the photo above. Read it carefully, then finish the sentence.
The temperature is -7 °C
